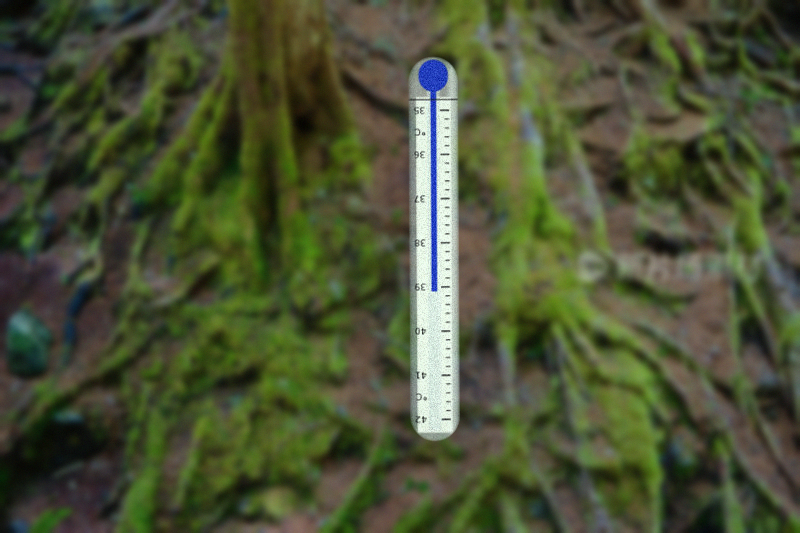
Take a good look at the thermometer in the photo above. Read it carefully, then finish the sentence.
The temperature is 39.1 °C
